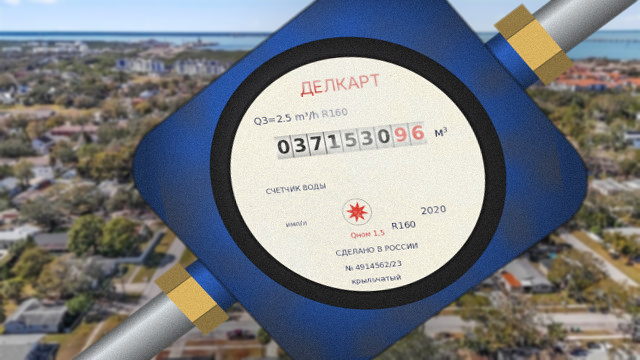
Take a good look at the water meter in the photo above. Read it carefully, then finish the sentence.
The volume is 371530.96 m³
